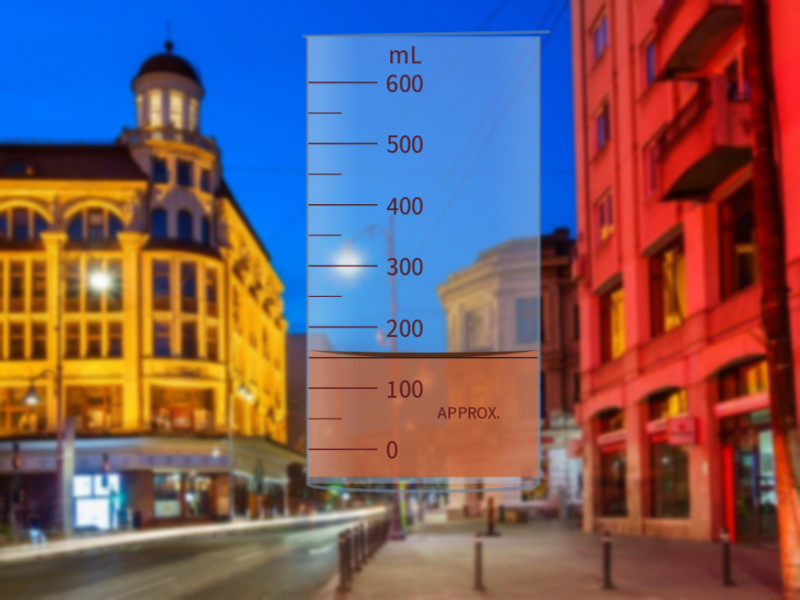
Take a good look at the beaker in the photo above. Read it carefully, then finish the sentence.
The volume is 150 mL
